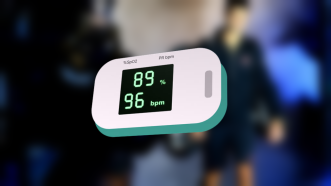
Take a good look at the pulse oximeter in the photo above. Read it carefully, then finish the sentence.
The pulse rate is 96 bpm
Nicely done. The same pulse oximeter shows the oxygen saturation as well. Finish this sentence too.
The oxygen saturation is 89 %
